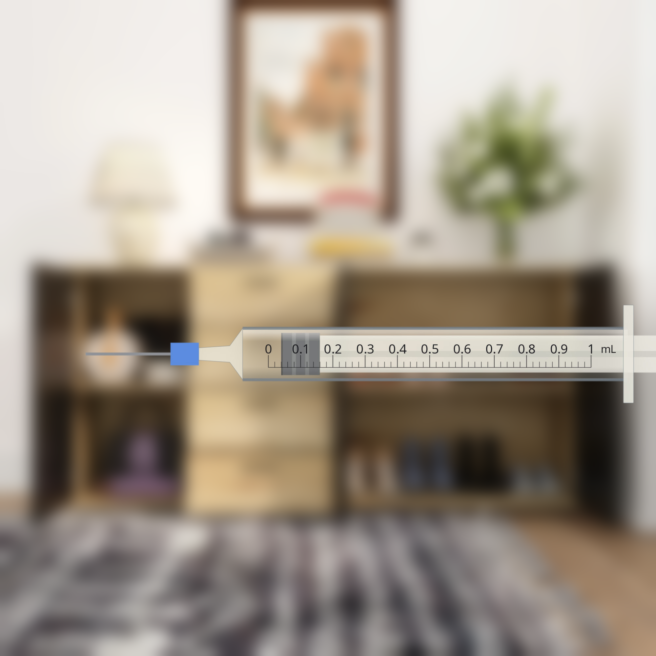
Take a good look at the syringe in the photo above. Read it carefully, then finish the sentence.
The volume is 0.04 mL
